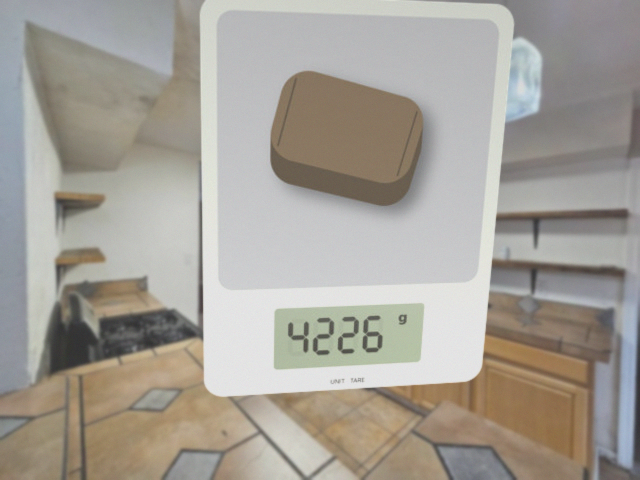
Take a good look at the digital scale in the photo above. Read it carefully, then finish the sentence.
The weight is 4226 g
